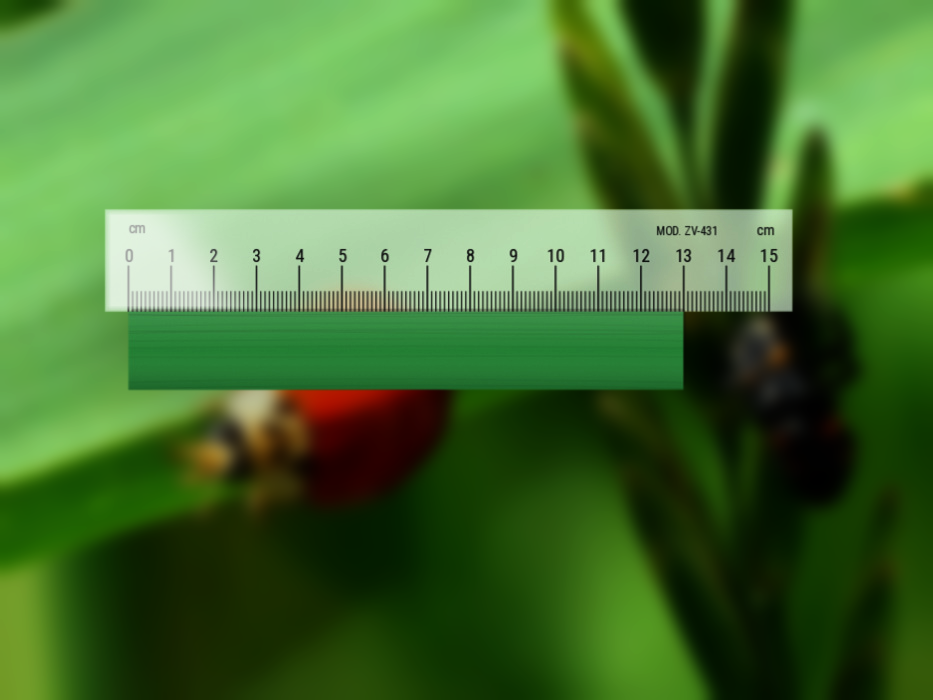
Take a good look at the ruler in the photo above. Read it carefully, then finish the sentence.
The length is 13 cm
